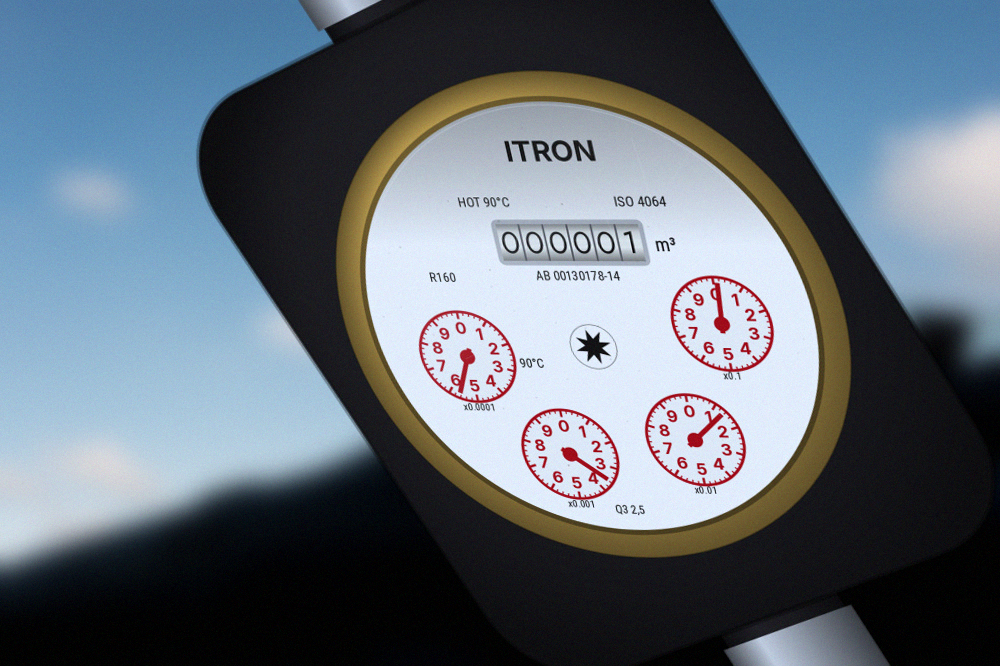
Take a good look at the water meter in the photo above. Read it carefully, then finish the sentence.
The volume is 1.0135 m³
